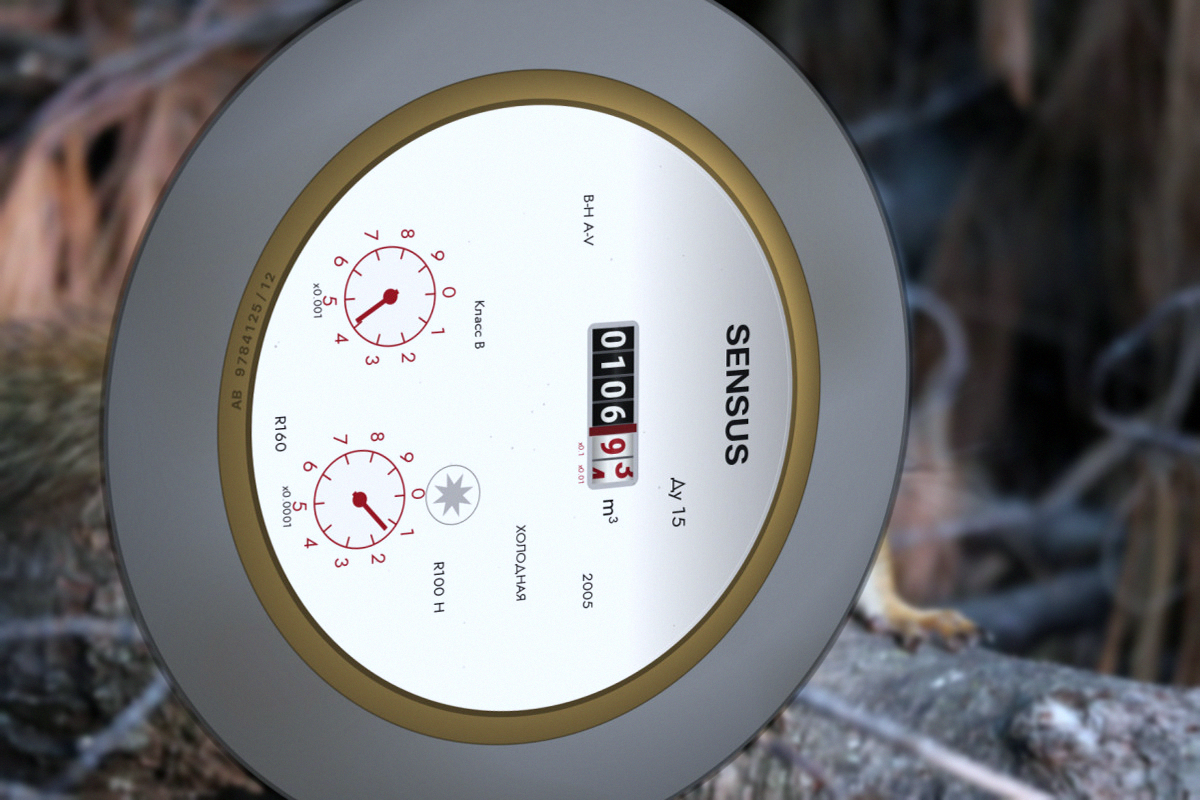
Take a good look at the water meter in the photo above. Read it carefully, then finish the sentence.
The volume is 106.9341 m³
